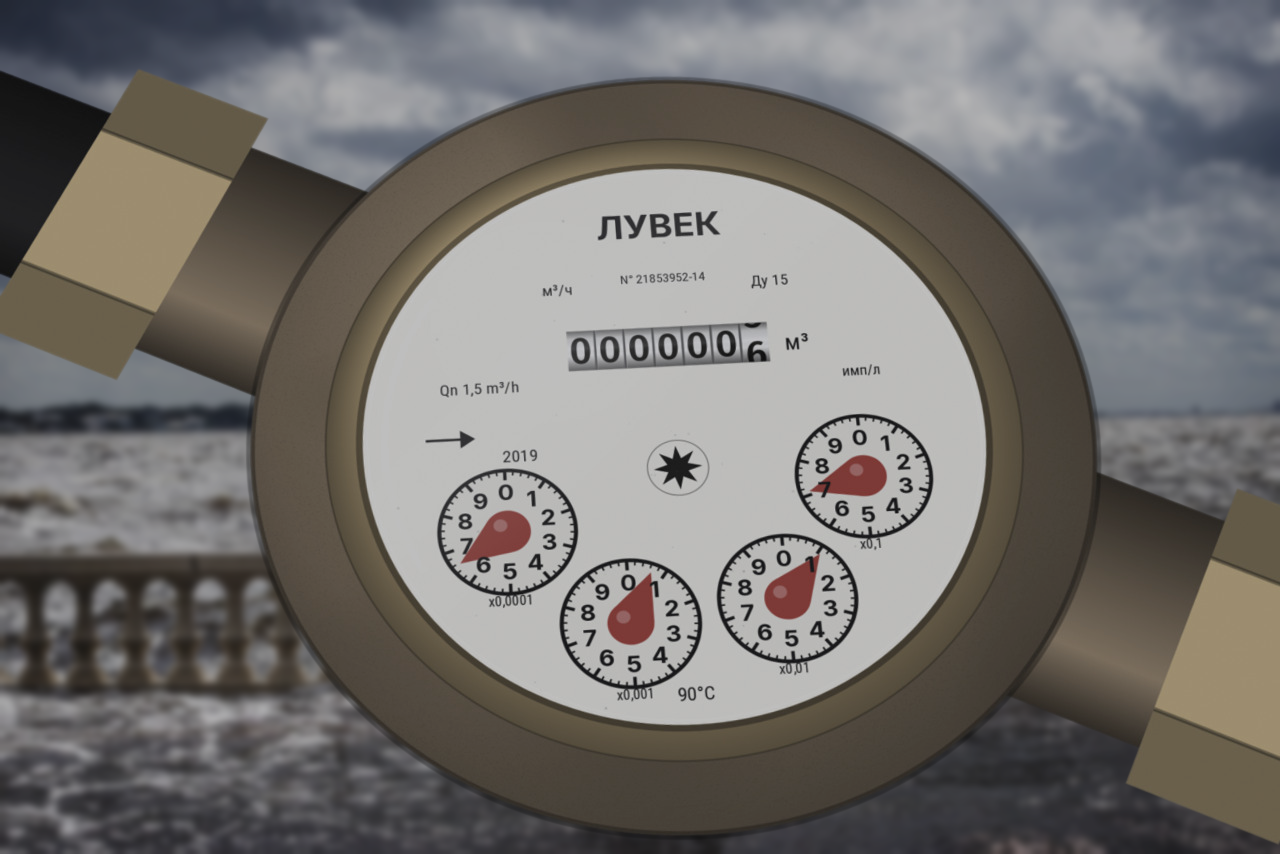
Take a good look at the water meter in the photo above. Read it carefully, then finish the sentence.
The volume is 5.7106 m³
